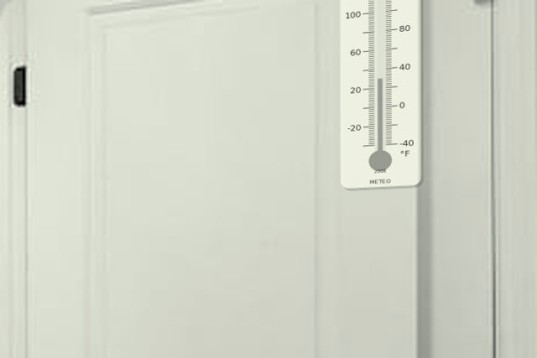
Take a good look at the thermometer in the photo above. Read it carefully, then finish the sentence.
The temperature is 30 °F
